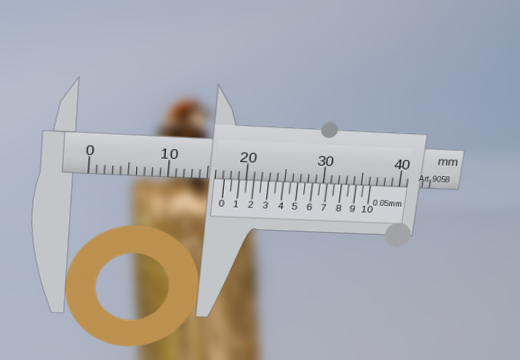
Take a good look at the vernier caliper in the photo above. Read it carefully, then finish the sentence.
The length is 17.2 mm
